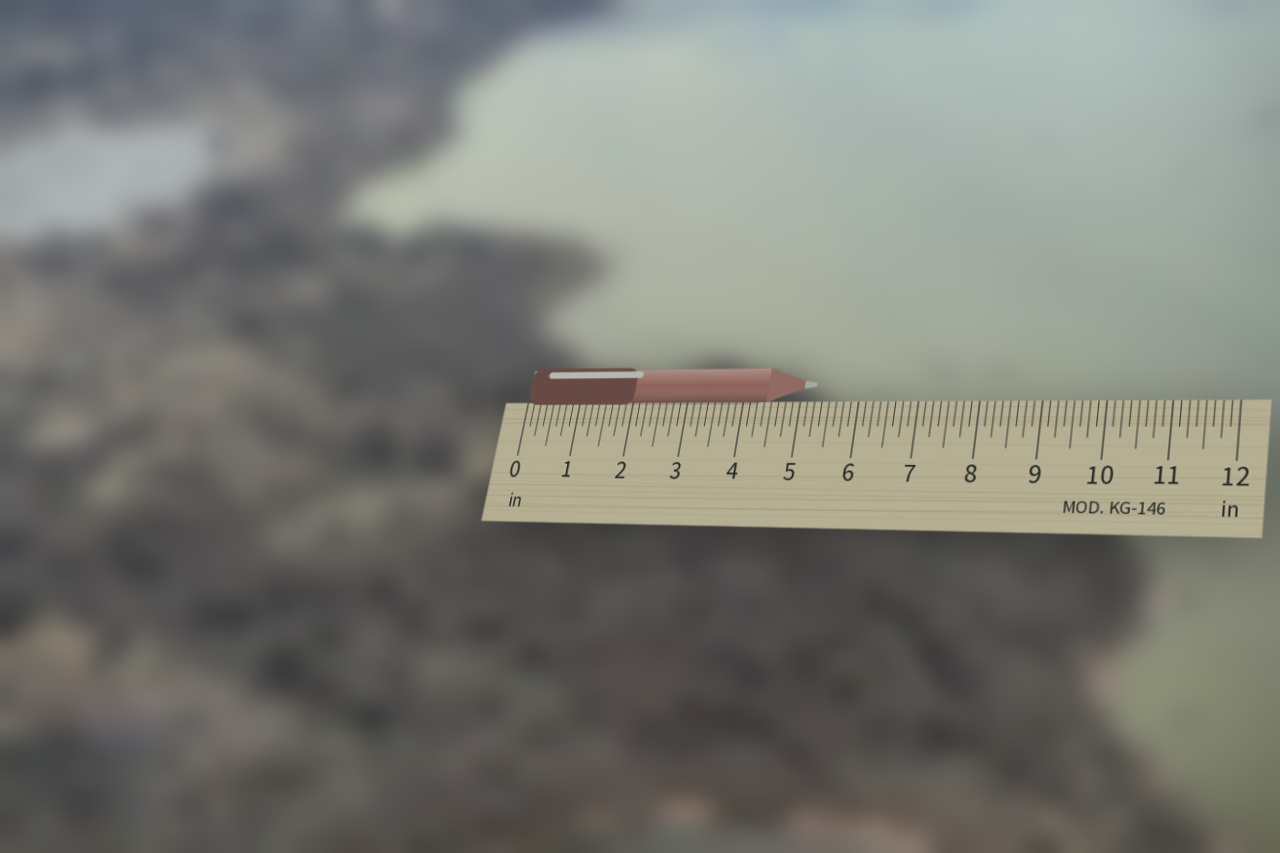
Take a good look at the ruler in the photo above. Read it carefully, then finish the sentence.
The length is 5.25 in
